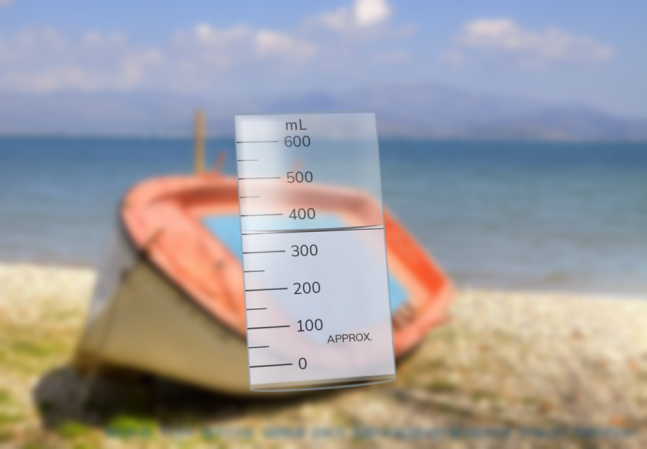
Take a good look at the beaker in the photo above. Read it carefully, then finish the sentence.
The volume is 350 mL
